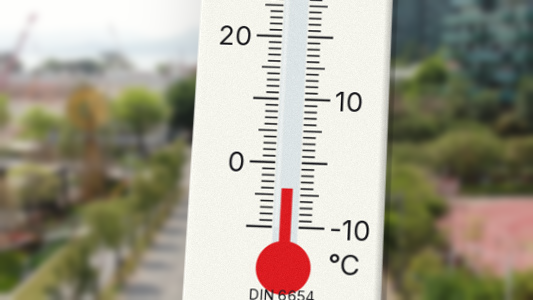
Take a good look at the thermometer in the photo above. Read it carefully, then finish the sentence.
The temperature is -4 °C
